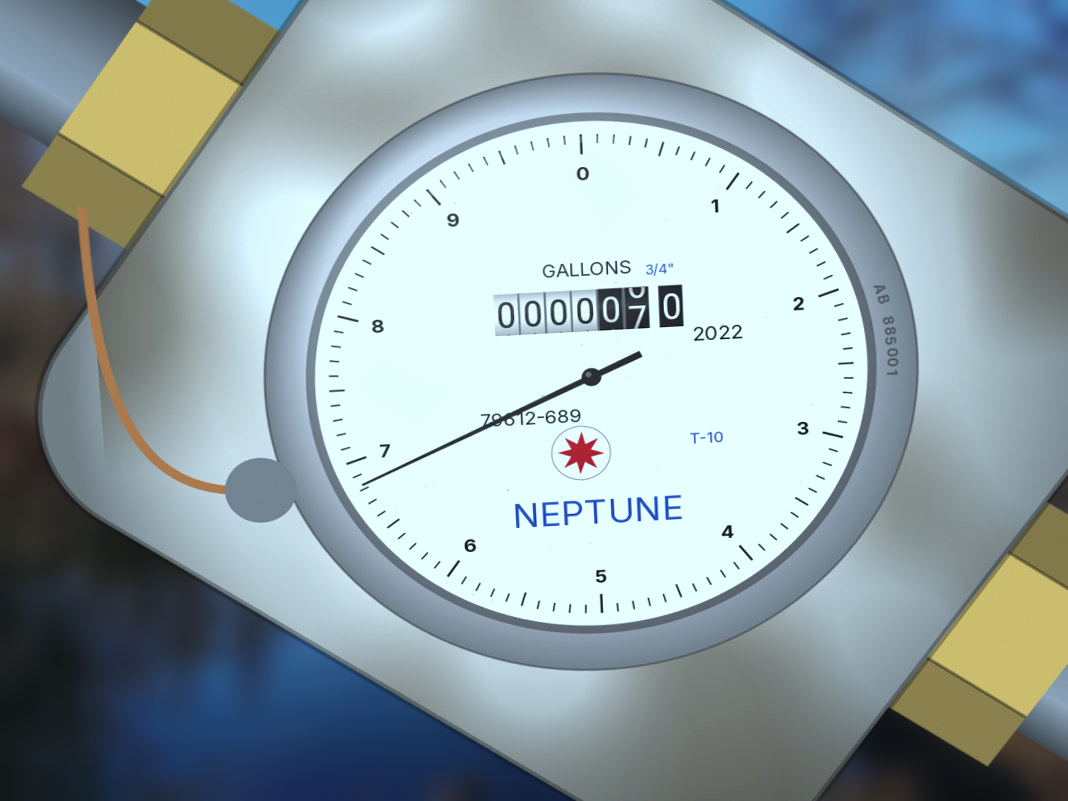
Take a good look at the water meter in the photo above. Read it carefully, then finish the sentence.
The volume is 66.8 gal
